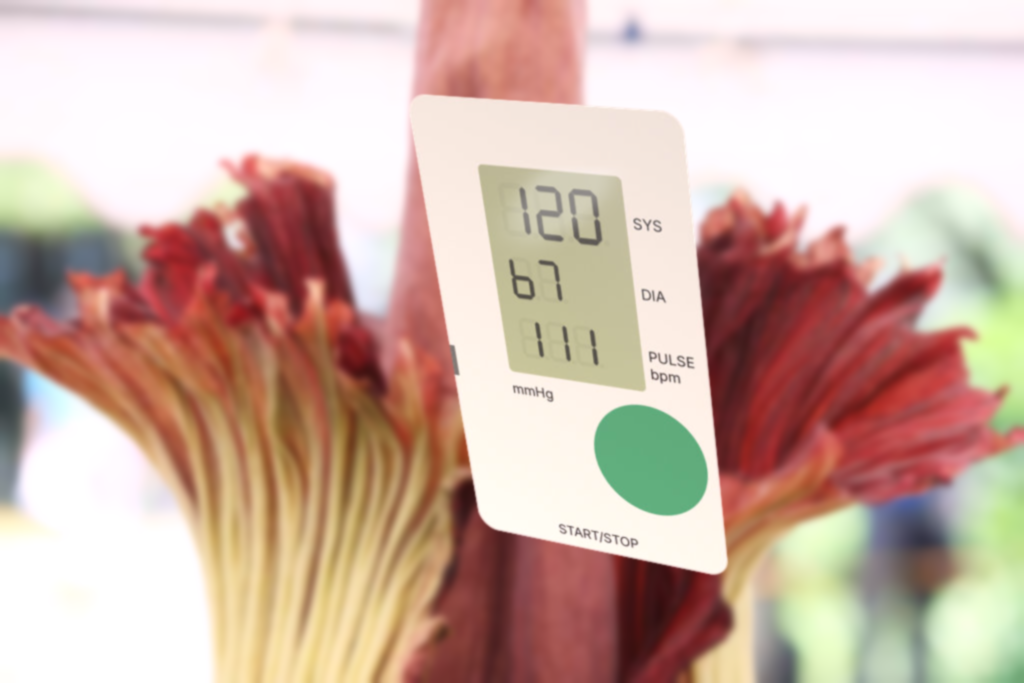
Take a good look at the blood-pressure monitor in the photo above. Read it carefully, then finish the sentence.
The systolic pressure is 120 mmHg
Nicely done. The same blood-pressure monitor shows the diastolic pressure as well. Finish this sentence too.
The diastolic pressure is 67 mmHg
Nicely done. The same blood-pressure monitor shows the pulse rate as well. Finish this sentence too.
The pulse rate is 111 bpm
